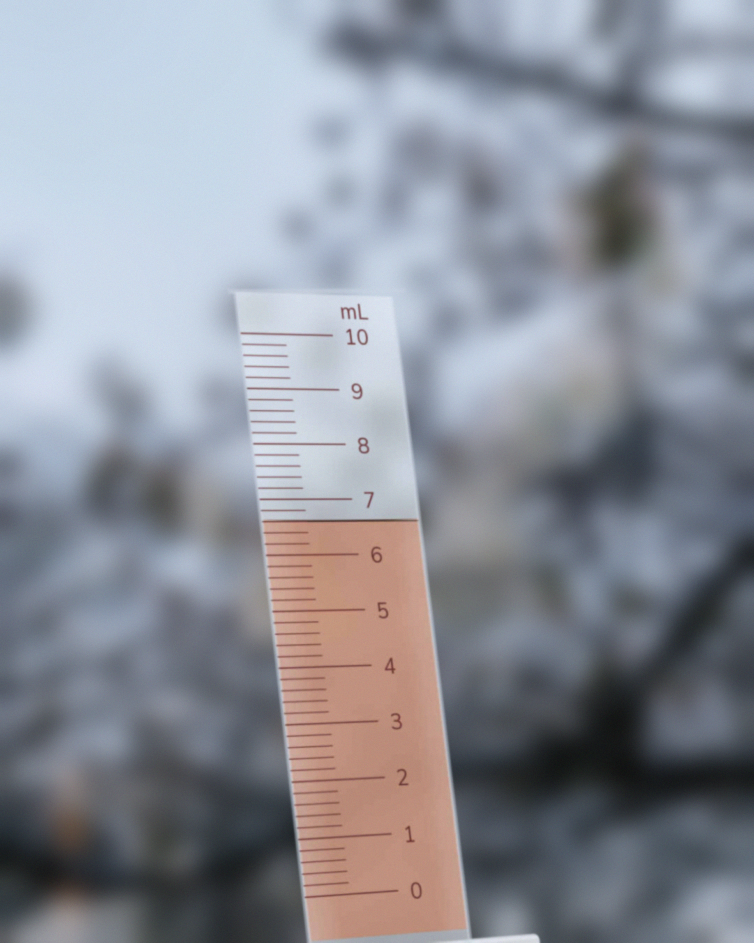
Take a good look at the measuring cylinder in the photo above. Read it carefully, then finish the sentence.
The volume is 6.6 mL
